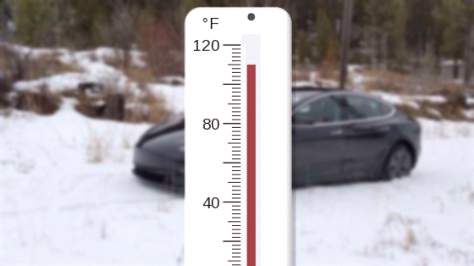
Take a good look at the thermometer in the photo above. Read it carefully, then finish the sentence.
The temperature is 110 °F
